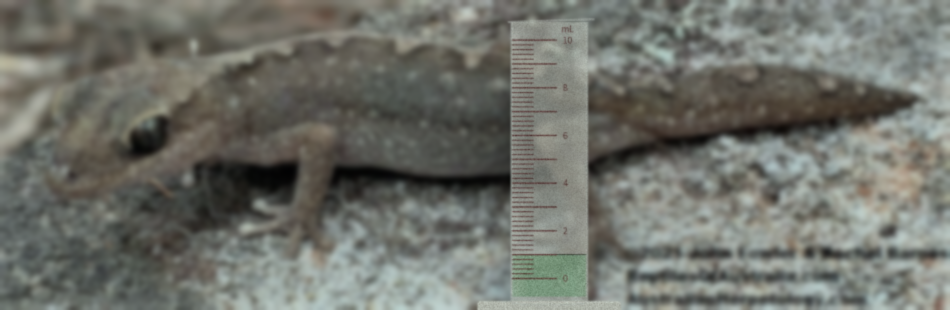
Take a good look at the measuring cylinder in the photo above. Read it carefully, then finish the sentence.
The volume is 1 mL
